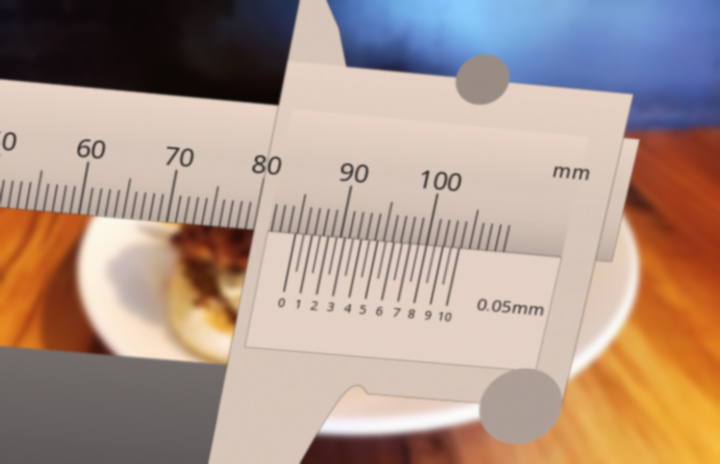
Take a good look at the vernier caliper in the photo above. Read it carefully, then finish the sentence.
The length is 84.8 mm
